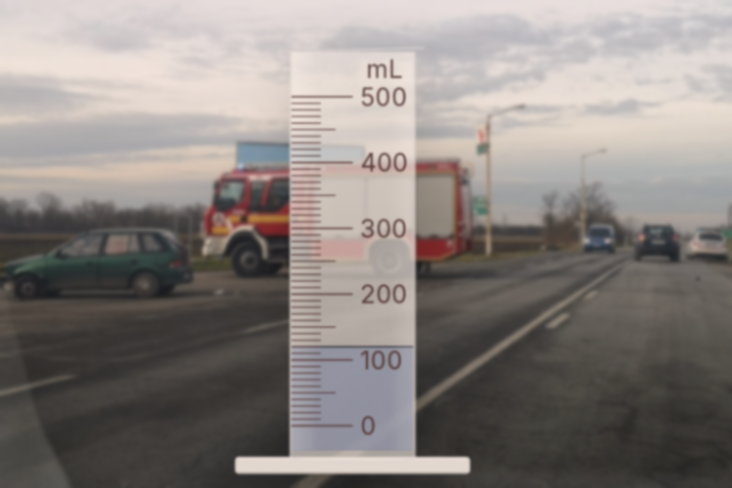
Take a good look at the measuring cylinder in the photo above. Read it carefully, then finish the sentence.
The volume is 120 mL
